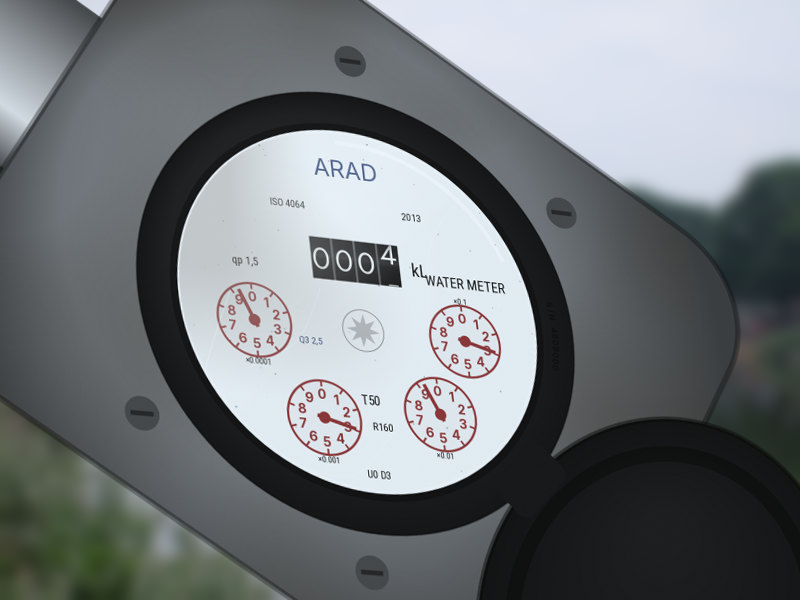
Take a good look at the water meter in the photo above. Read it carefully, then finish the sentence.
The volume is 4.2929 kL
